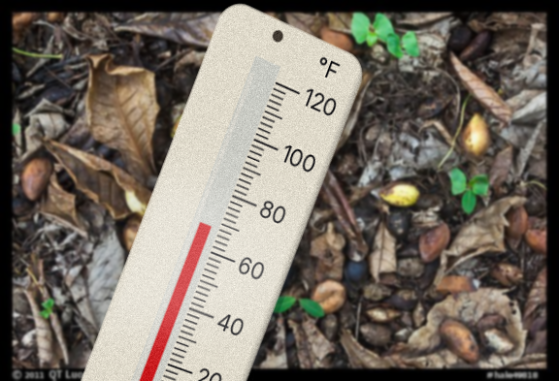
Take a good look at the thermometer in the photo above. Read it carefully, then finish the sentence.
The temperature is 68 °F
